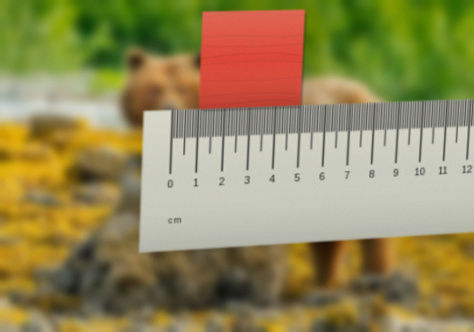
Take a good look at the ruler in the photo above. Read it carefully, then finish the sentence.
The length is 4 cm
